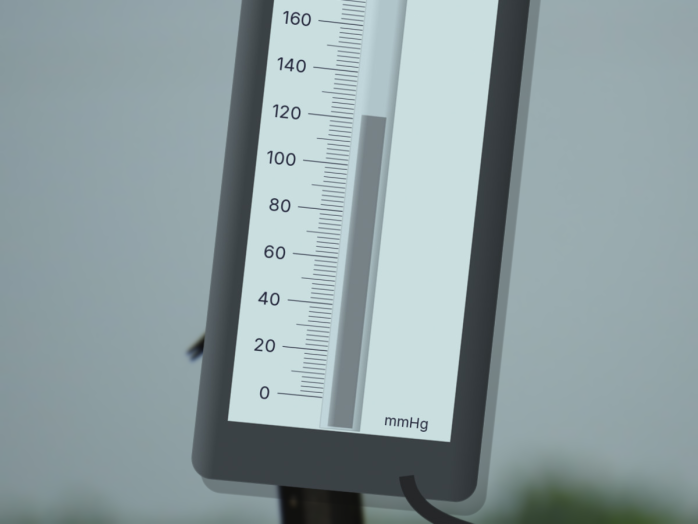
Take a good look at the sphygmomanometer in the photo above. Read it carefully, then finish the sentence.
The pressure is 122 mmHg
